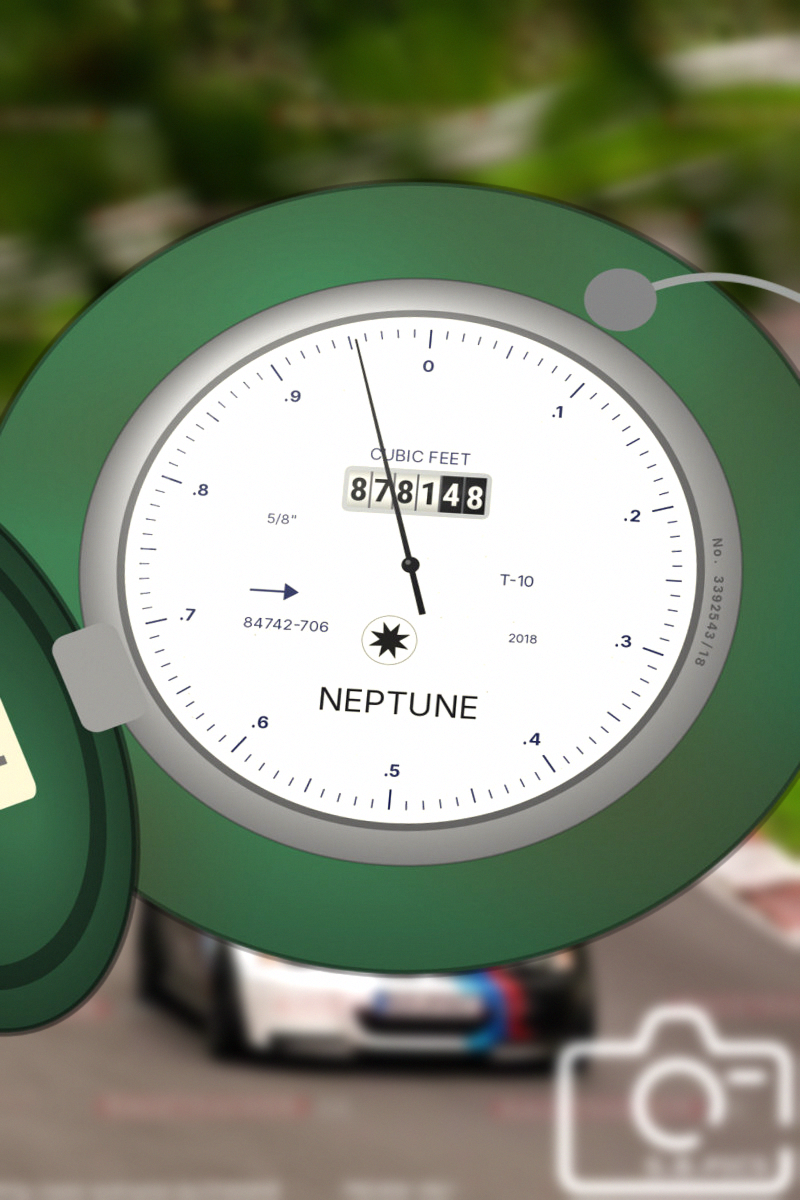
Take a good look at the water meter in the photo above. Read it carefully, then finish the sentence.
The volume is 878147.95 ft³
